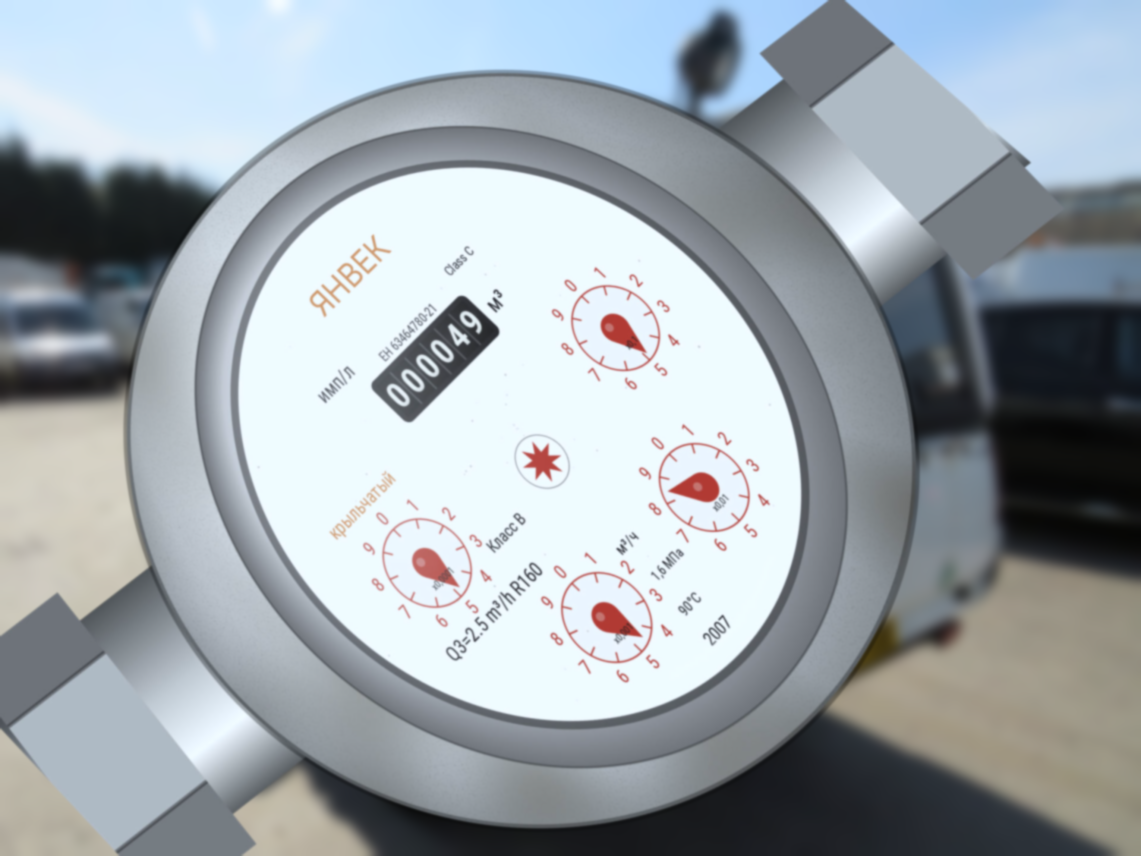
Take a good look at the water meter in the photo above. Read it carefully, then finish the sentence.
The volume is 49.4844 m³
